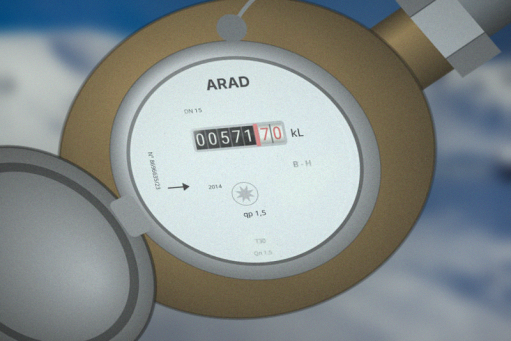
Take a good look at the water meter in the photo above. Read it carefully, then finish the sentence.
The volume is 571.70 kL
